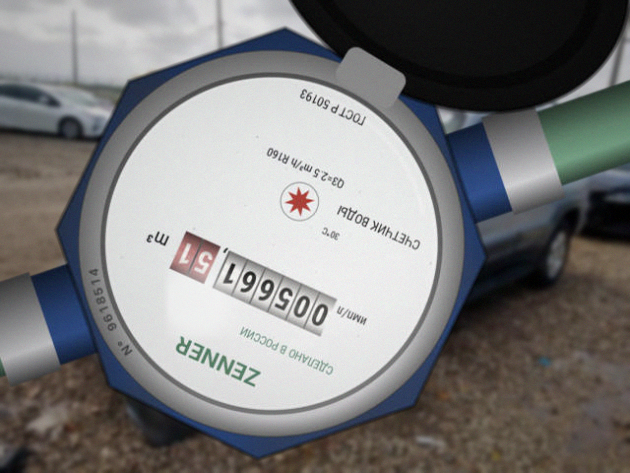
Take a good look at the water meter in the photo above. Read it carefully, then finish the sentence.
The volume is 5661.51 m³
